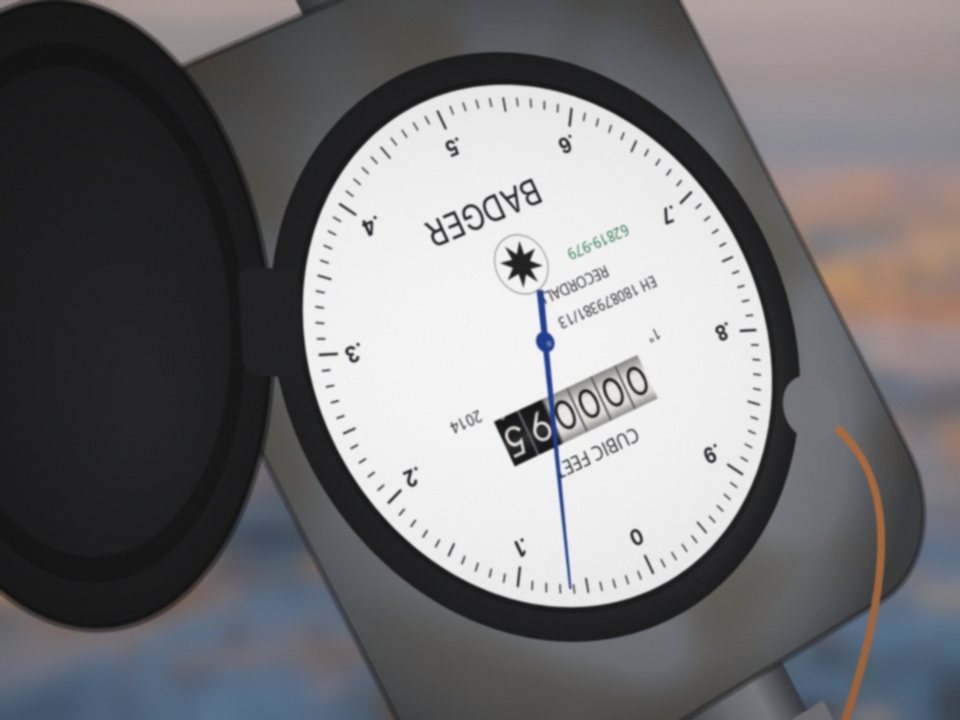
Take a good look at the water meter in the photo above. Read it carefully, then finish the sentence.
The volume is 95.06 ft³
